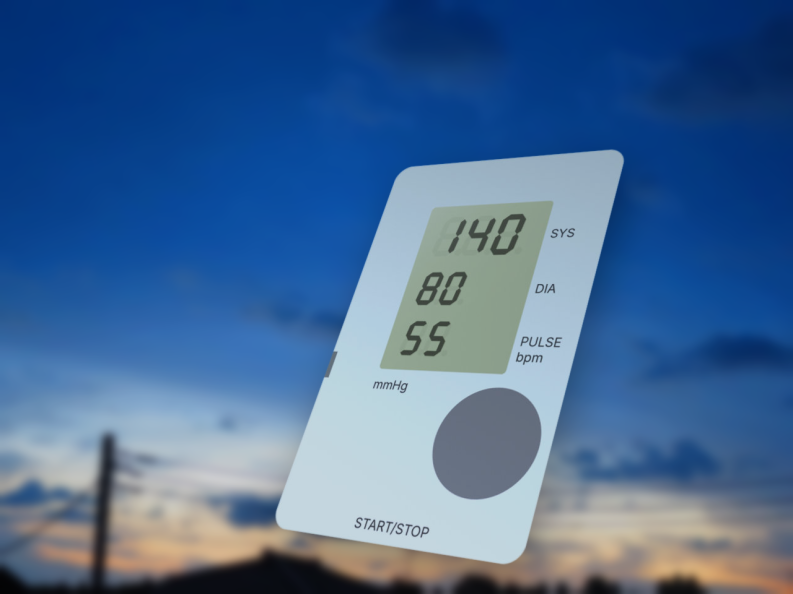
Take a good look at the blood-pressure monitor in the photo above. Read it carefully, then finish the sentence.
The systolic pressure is 140 mmHg
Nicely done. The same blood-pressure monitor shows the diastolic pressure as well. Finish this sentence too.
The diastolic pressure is 80 mmHg
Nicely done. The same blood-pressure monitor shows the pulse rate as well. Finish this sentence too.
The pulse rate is 55 bpm
